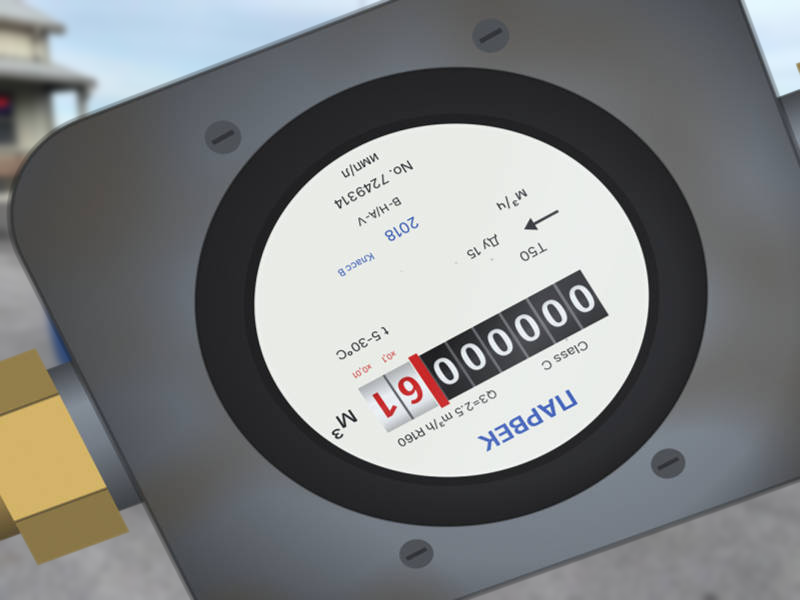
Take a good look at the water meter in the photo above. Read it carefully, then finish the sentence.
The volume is 0.61 m³
